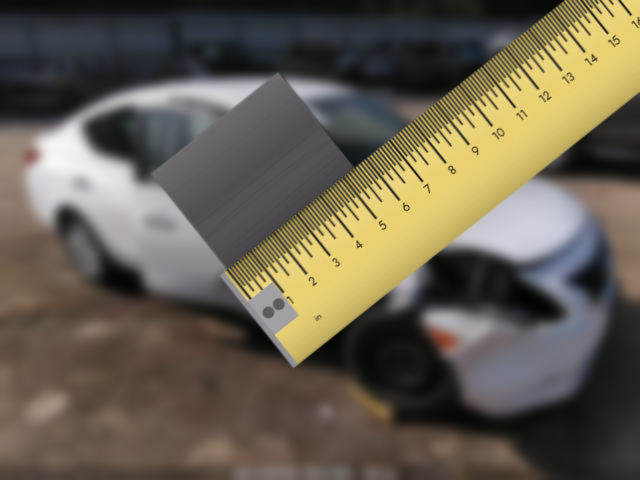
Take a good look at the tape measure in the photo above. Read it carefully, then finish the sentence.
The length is 5.5 in
